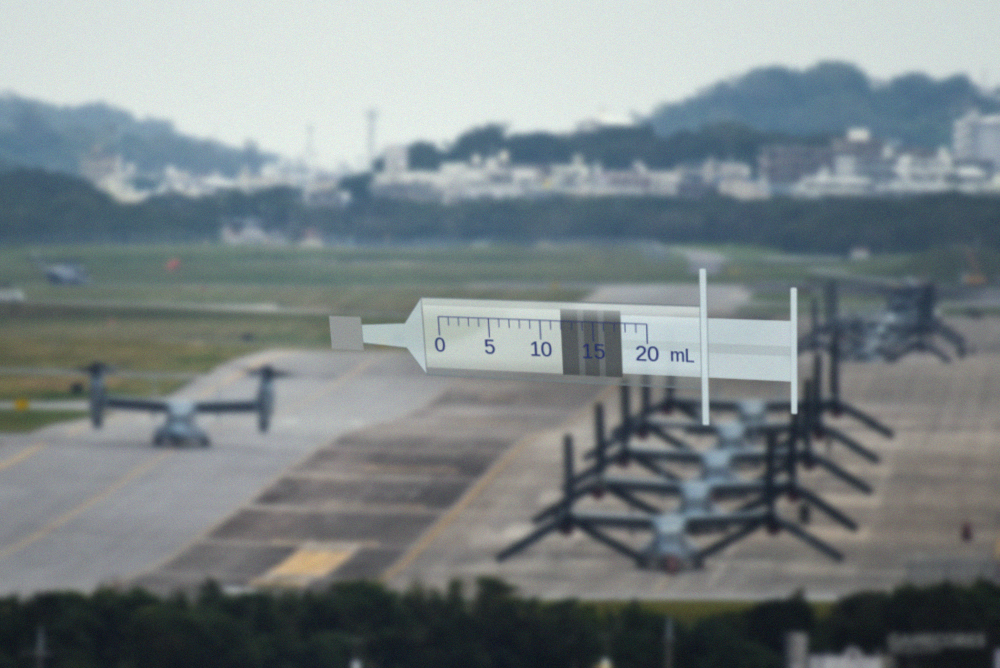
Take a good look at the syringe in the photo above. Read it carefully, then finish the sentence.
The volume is 12 mL
